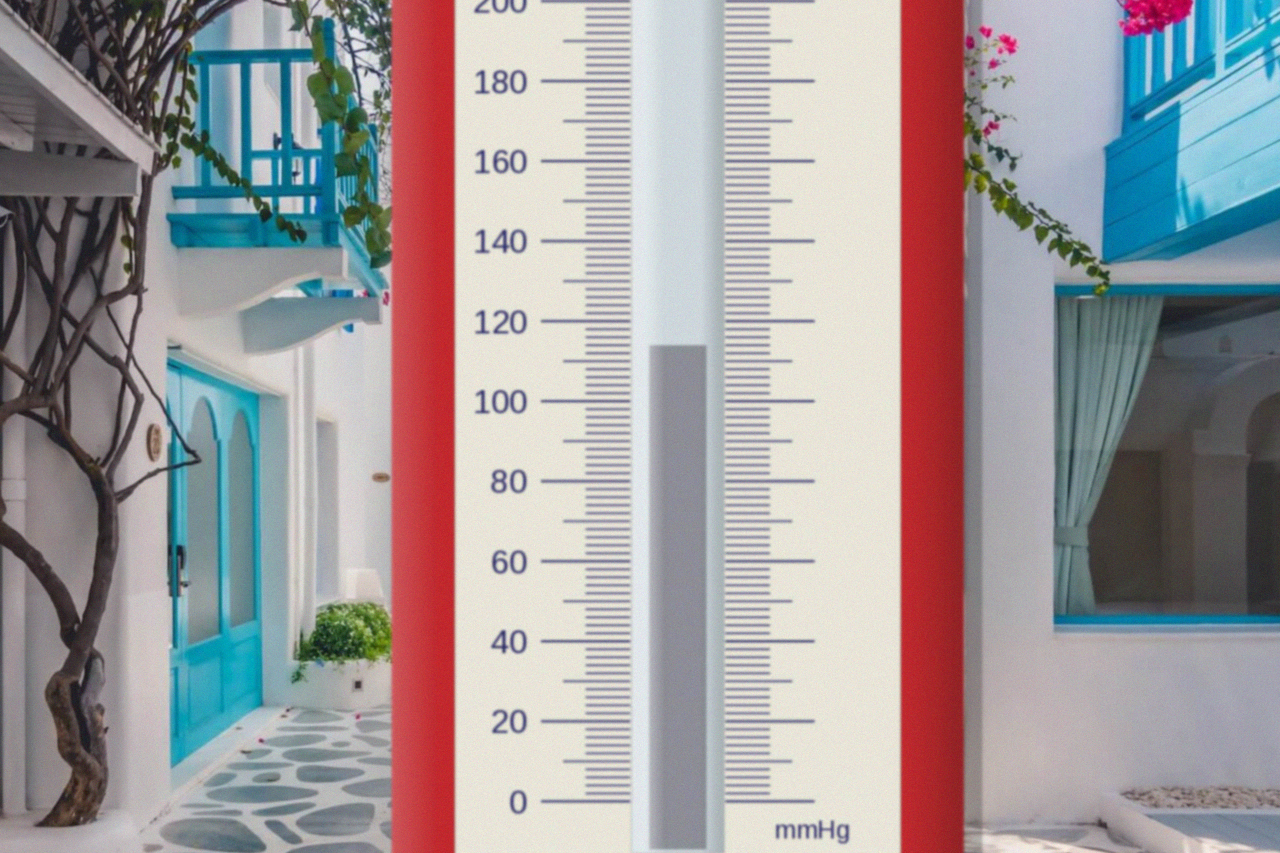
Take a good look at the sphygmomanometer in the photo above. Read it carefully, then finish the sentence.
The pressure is 114 mmHg
